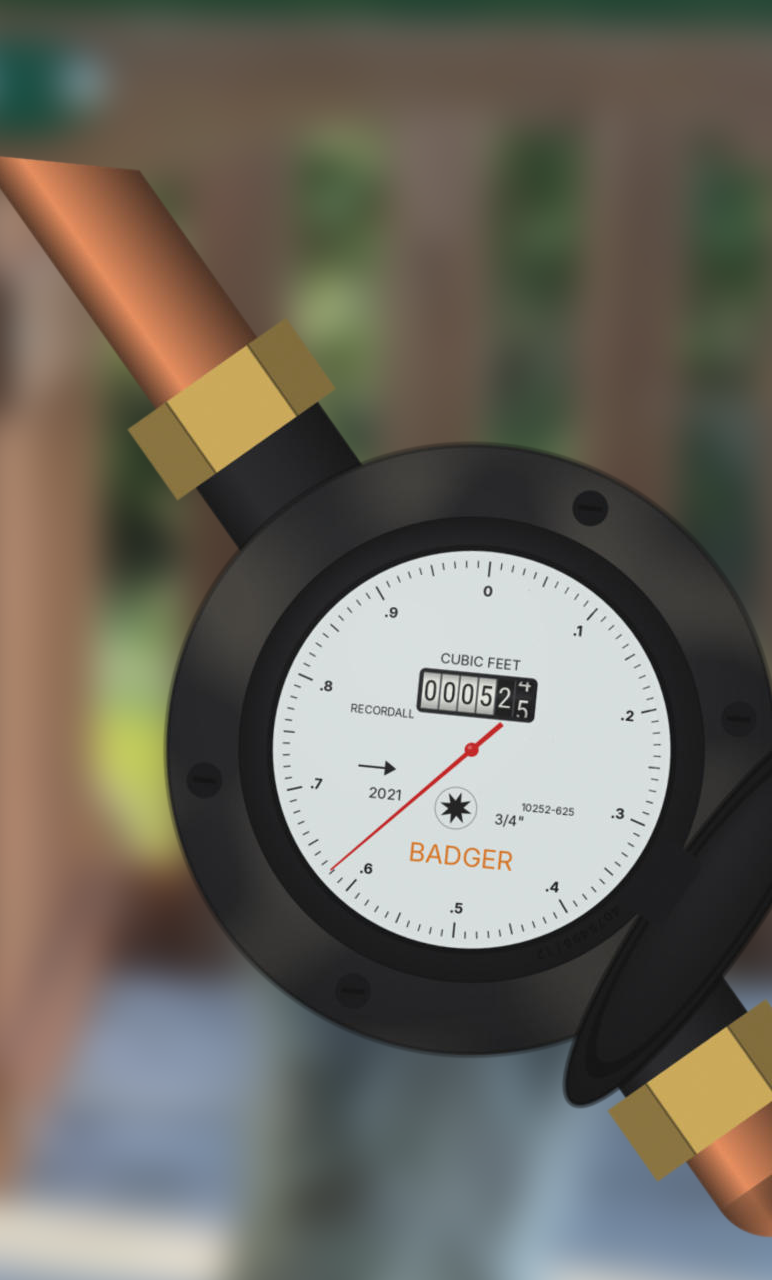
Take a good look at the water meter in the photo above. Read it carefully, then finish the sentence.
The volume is 524.62 ft³
